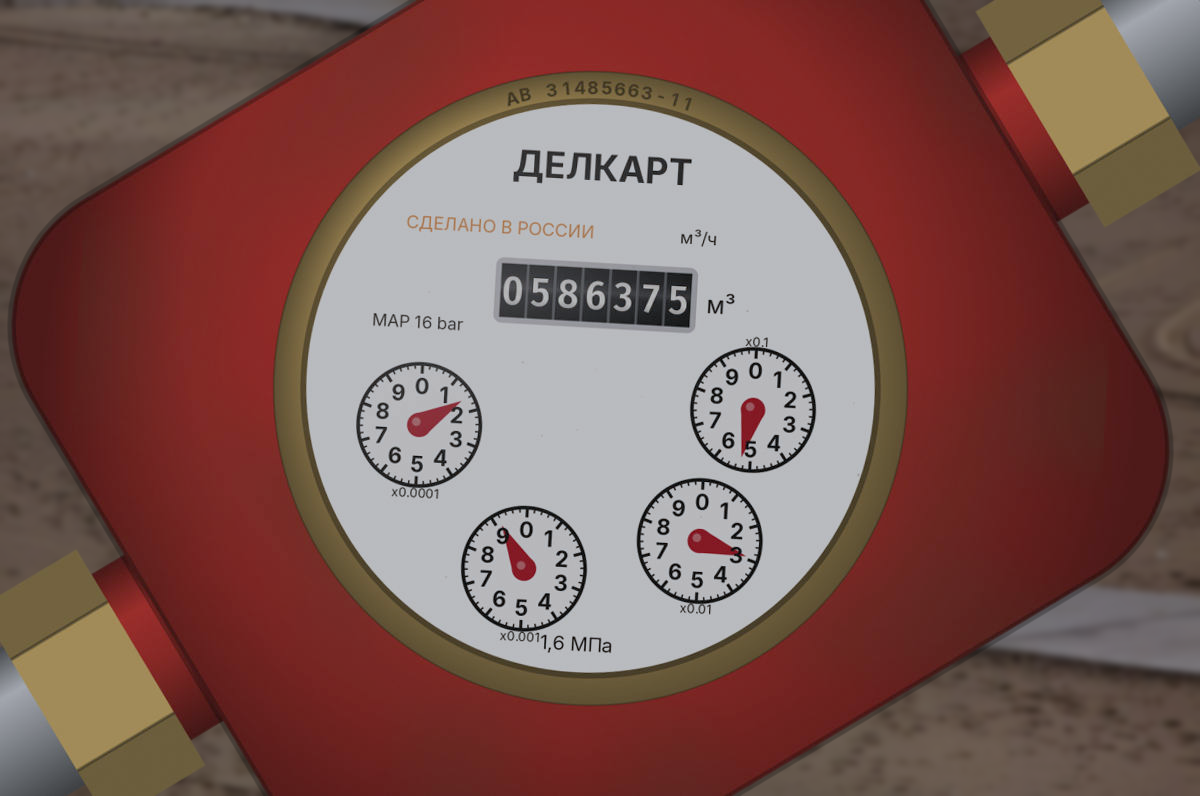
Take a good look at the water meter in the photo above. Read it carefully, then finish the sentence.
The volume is 586375.5291 m³
